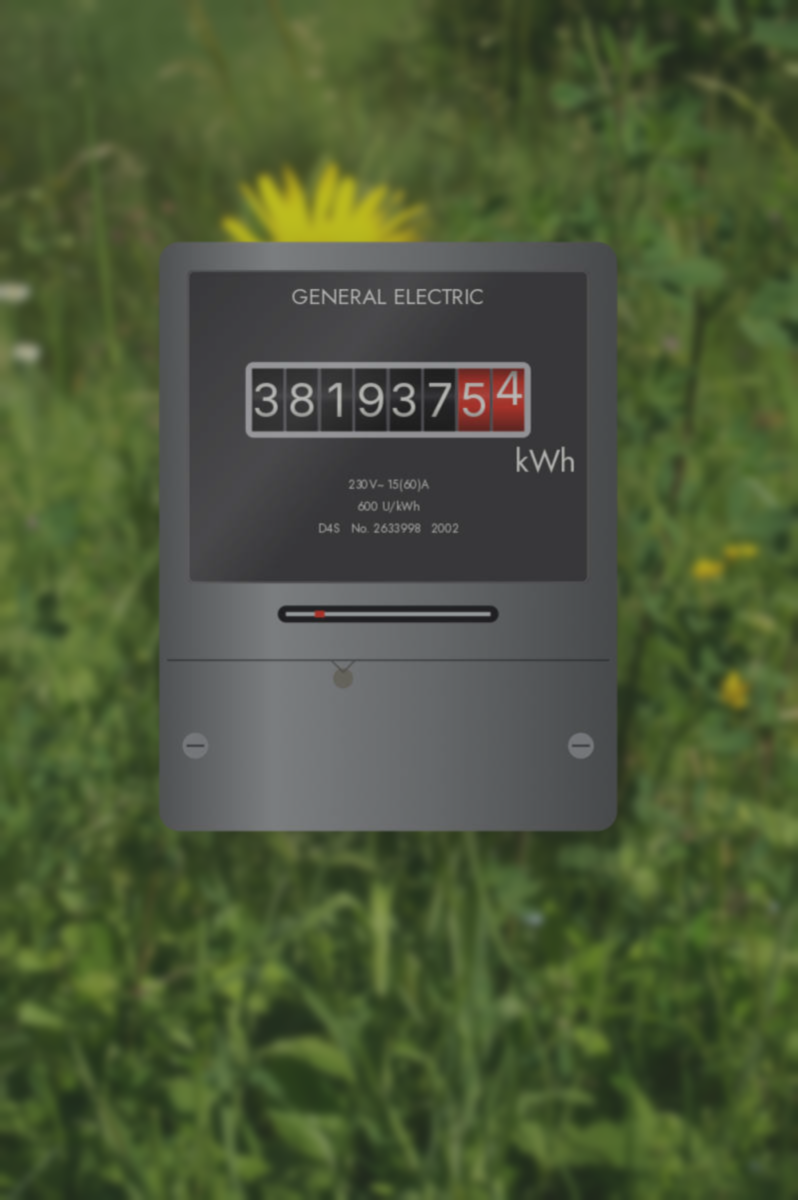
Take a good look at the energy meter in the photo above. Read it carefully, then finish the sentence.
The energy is 381937.54 kWh
